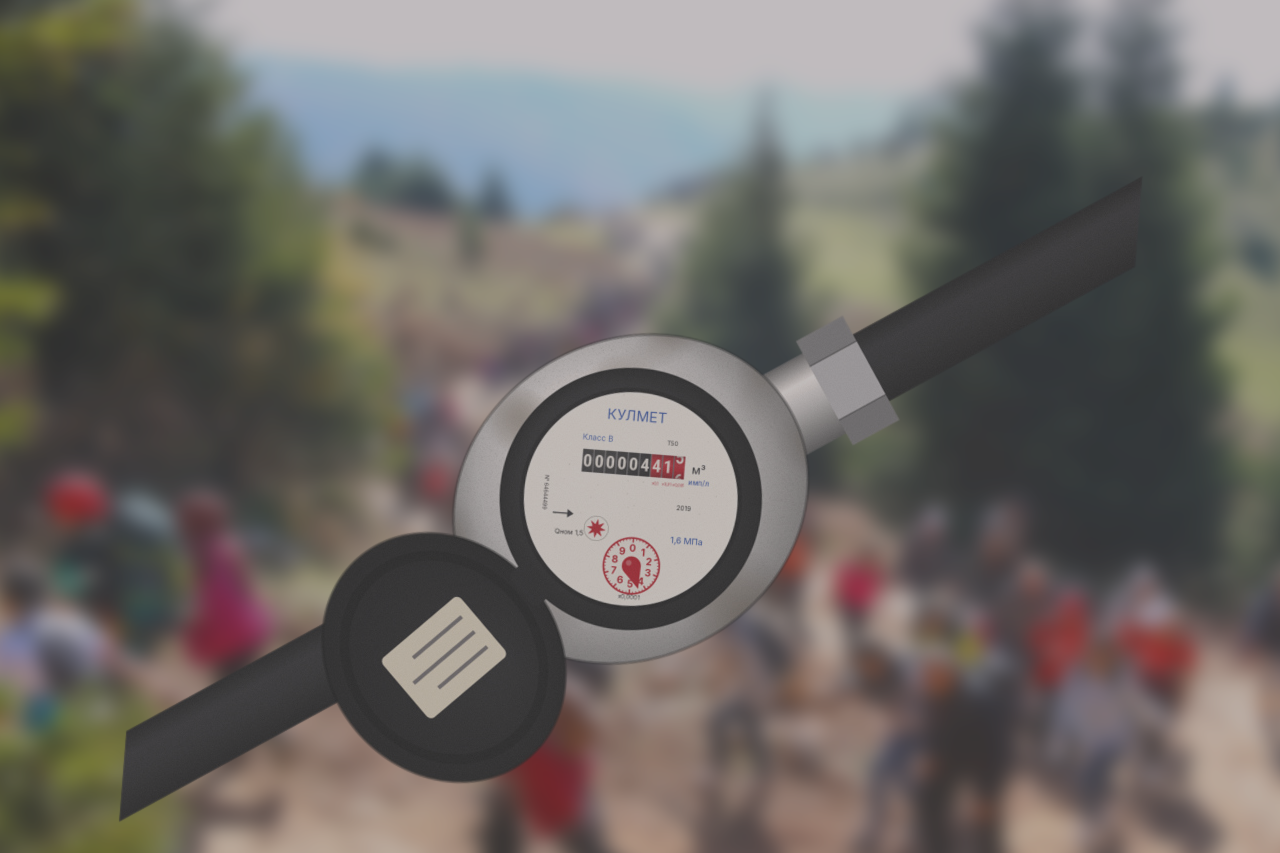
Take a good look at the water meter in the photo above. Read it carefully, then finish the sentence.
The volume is 4.4154 m³
